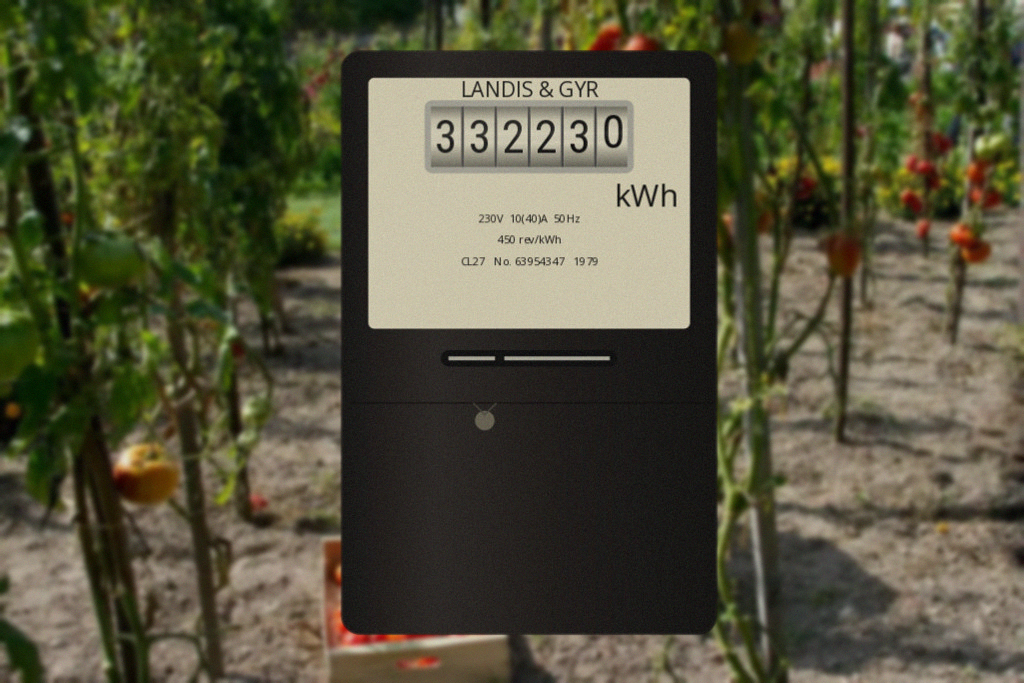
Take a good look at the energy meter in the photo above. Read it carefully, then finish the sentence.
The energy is 332230 kWh
